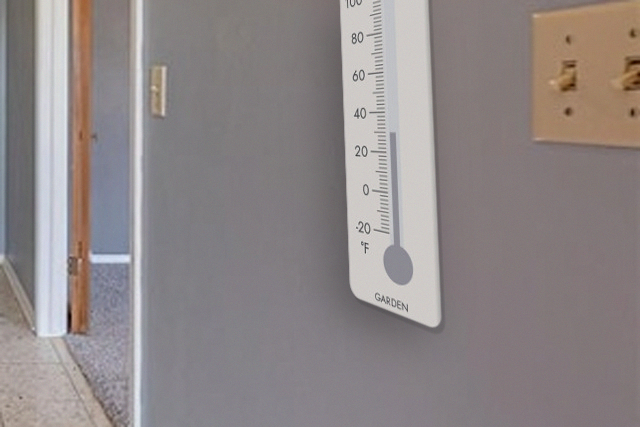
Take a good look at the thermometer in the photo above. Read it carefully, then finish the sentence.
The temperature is 30 °F
